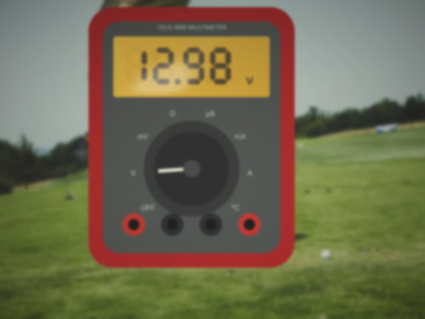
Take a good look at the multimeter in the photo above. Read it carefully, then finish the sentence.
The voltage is 12.98 V
